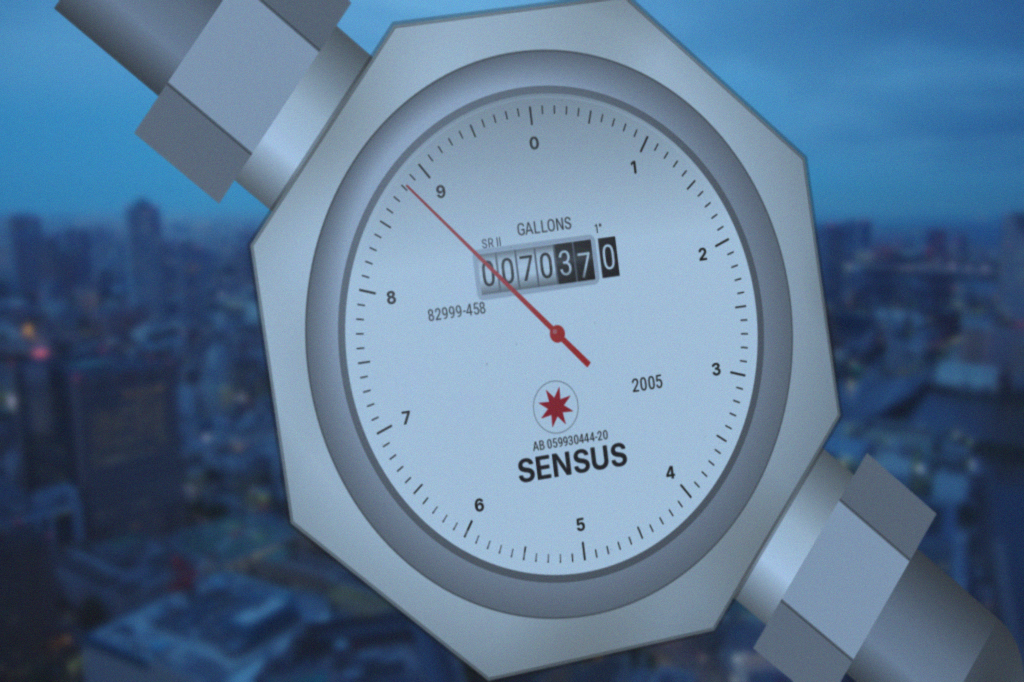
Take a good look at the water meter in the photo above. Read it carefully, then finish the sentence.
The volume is 70368.8 gal
